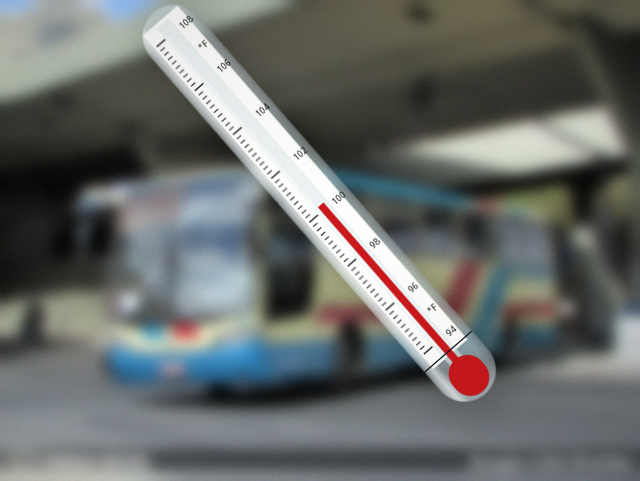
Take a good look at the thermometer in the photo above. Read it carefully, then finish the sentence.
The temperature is 100.2 °F
